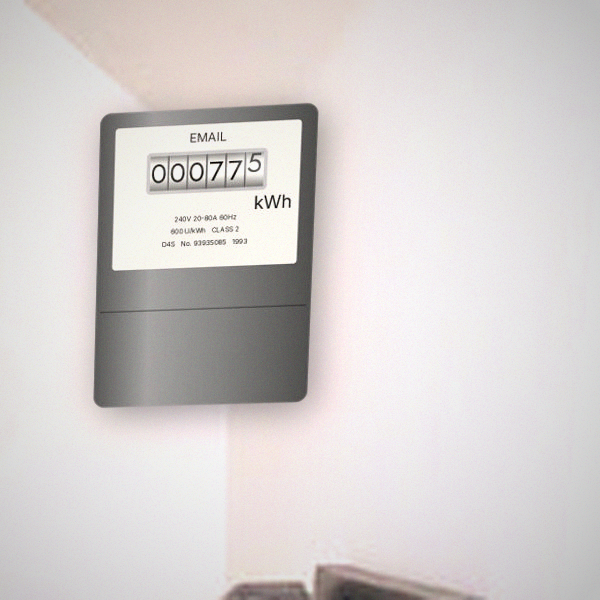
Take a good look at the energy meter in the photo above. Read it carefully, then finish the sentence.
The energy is 775 kWh
